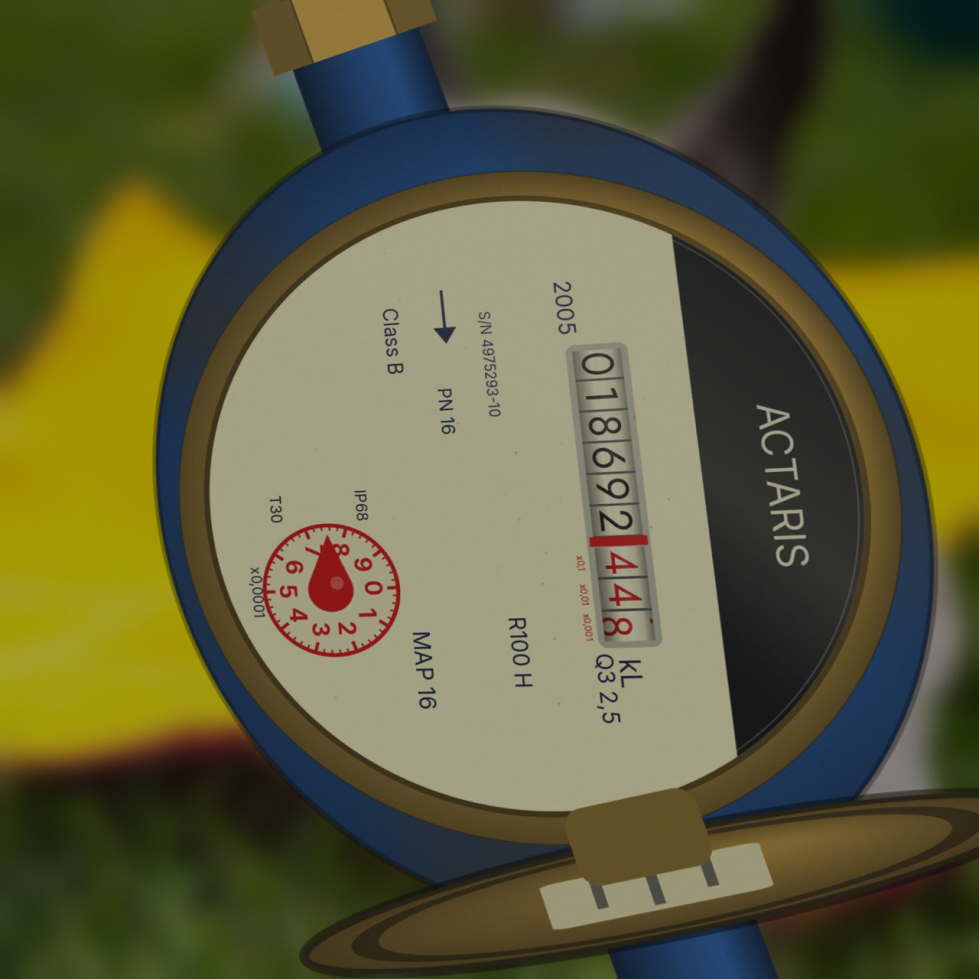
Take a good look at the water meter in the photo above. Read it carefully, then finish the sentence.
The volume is 18692.4477 kL
